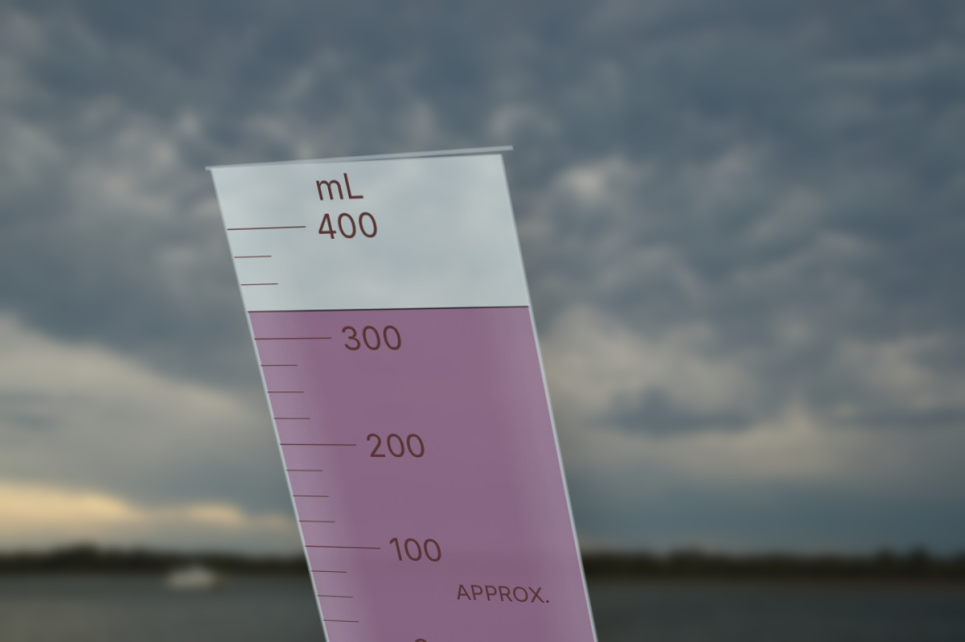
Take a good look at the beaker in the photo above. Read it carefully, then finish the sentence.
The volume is 325 mL
